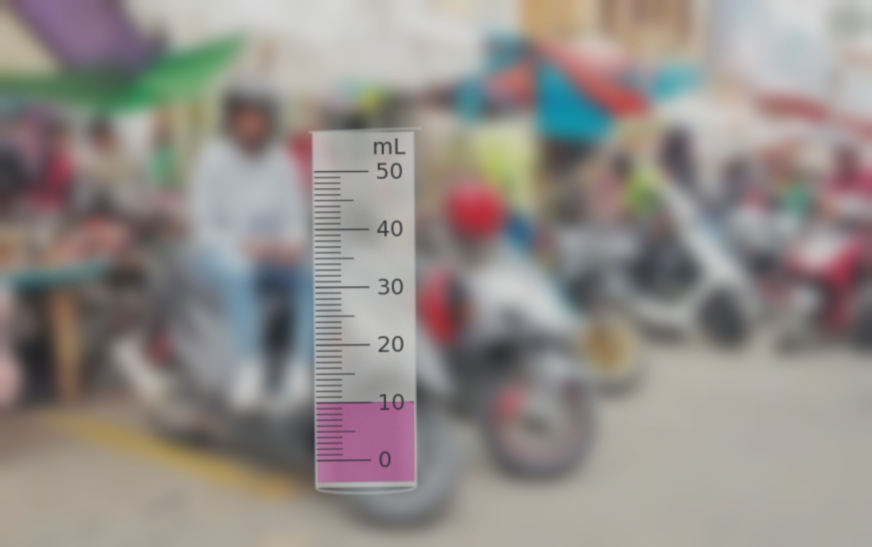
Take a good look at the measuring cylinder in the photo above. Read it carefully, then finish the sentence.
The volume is 10 mL
